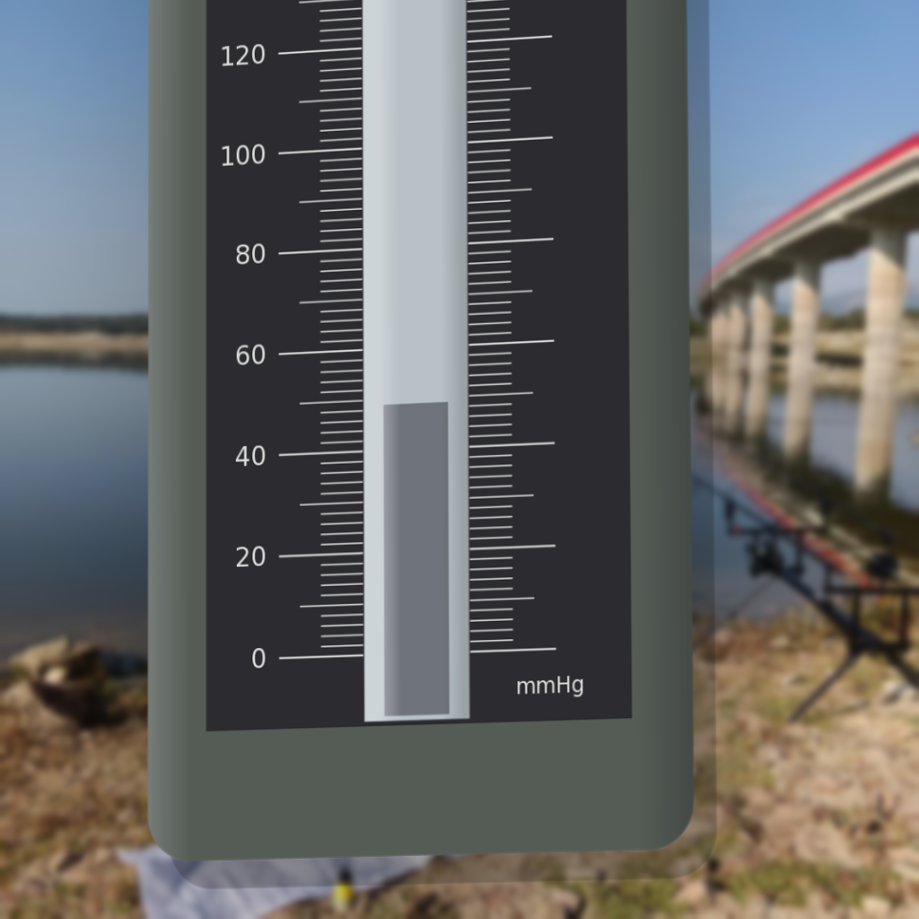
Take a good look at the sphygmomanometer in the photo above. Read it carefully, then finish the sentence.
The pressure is 49 mmHg
